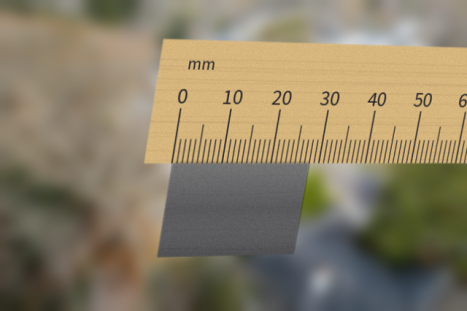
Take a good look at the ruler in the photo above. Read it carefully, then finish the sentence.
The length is 28 mm
